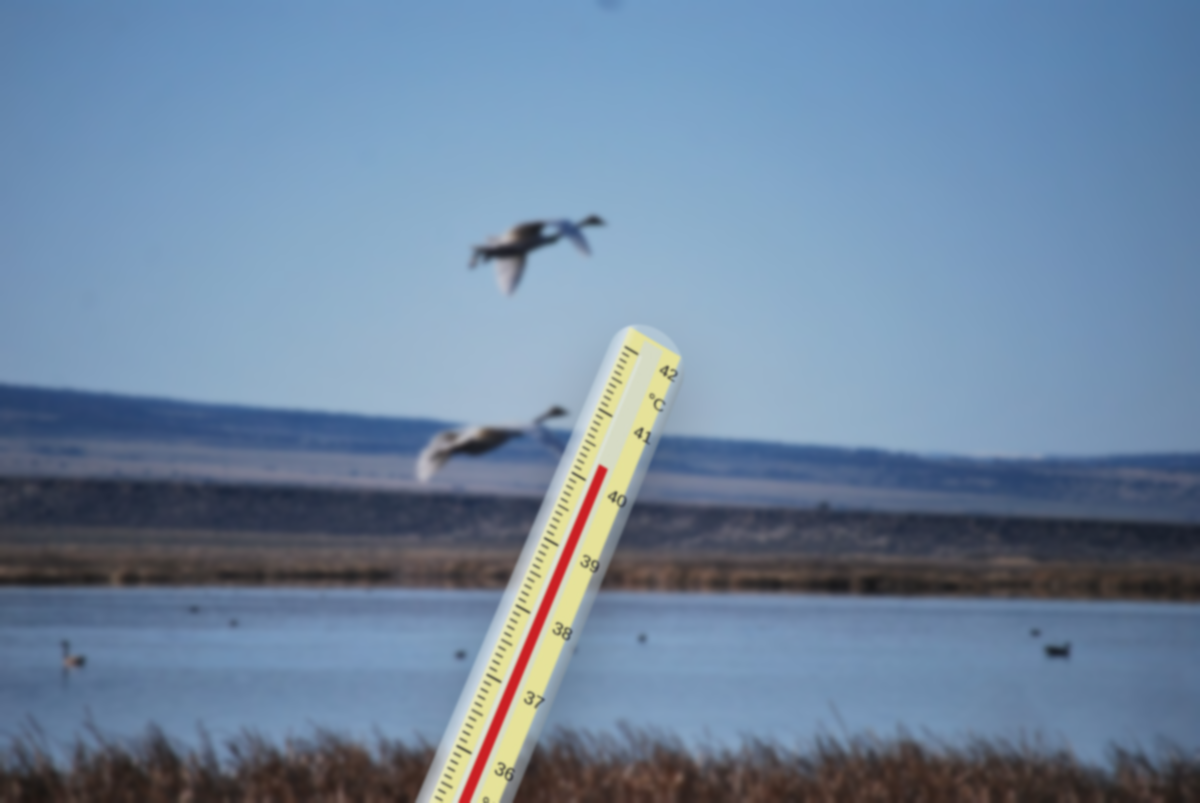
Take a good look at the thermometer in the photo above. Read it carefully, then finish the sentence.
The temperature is 40.3 °C
